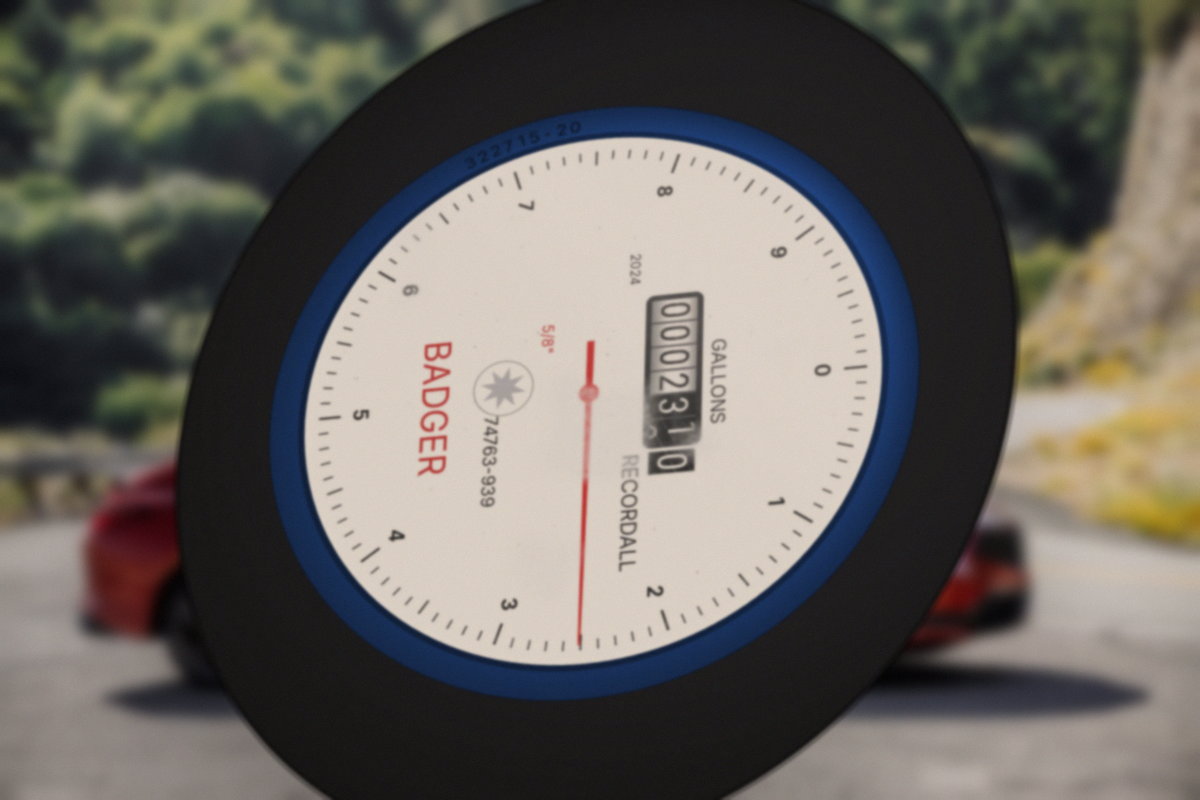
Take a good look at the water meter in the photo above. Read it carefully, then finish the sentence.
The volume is 2312.5 gal
